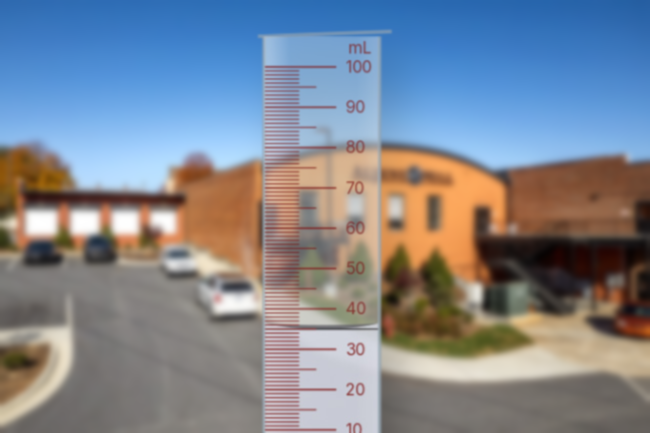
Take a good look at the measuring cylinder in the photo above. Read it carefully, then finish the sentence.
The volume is 35 mL
